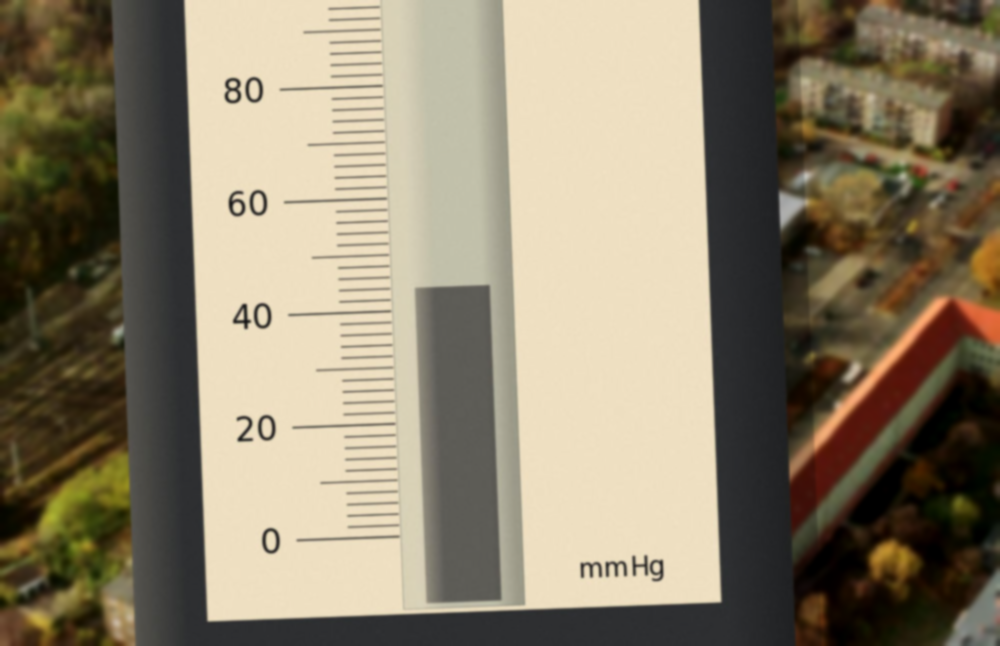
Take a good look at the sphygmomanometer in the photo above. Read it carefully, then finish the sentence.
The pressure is 44 mmHg
